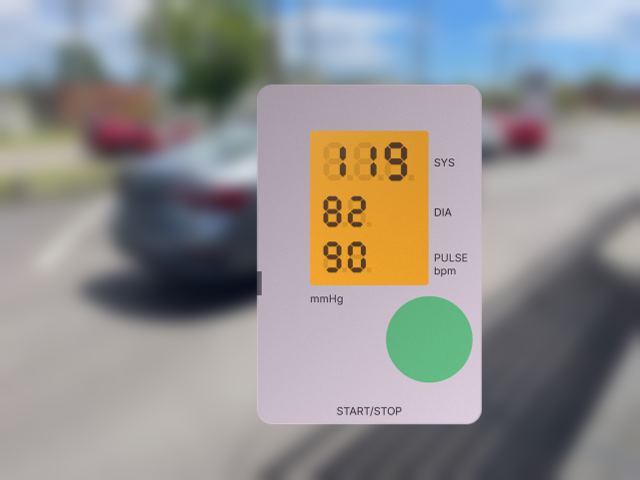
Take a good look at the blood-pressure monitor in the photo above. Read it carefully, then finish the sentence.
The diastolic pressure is 82 mmHg
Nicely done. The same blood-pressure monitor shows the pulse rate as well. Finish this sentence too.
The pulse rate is 90 bpm
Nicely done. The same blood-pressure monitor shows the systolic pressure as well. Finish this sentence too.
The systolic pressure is 119 mmHg
